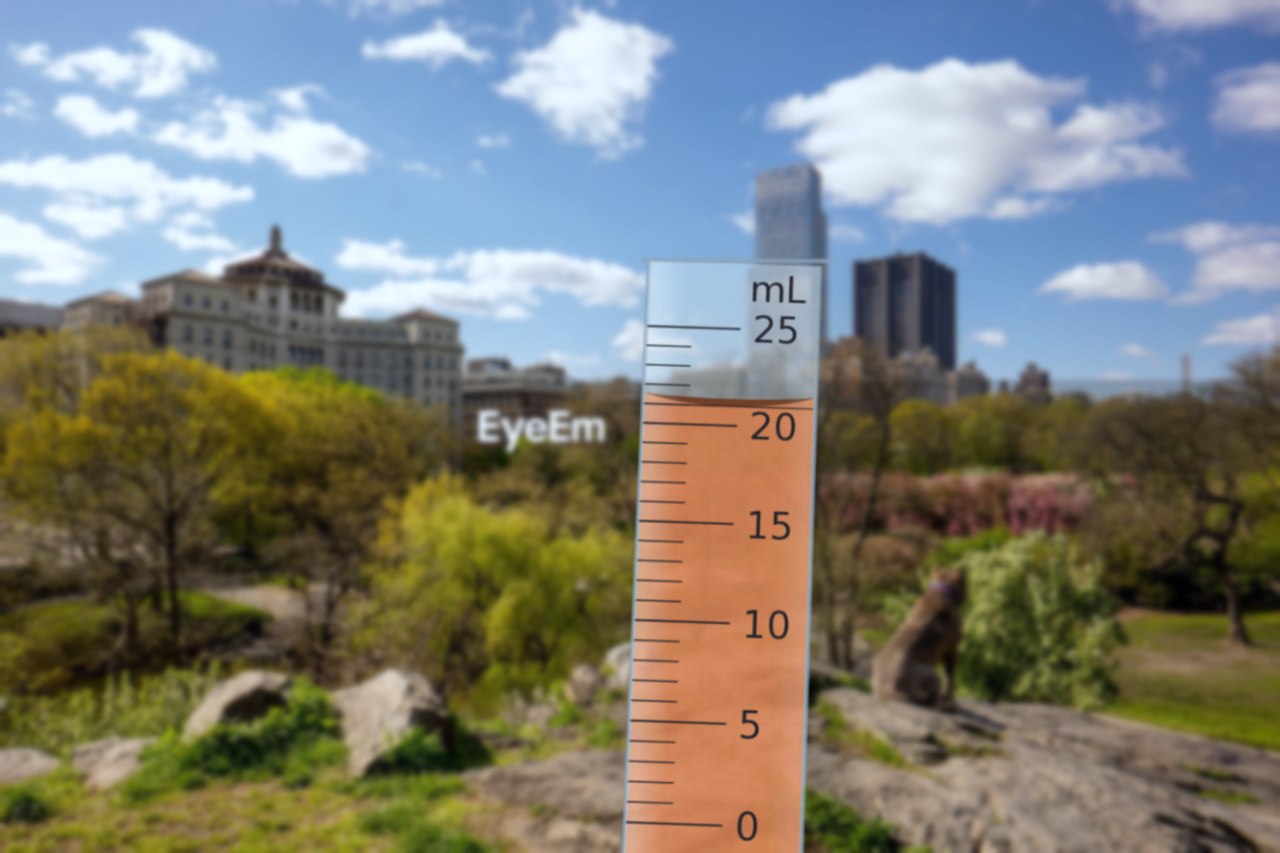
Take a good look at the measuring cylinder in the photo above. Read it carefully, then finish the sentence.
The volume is 21 mL
